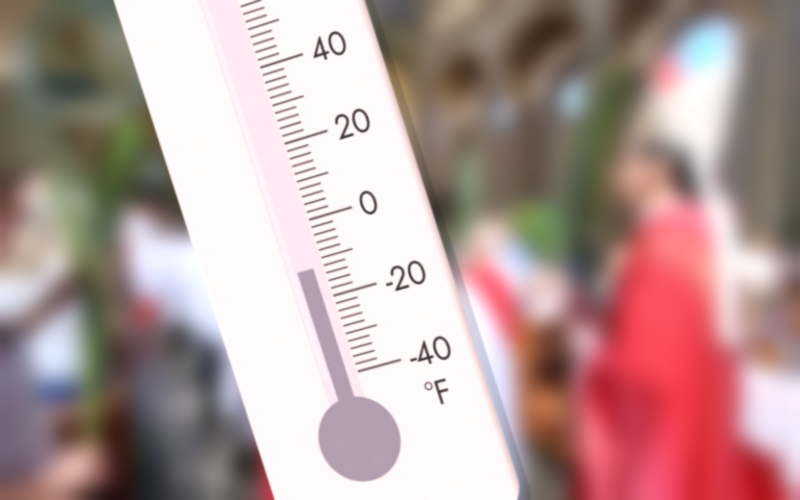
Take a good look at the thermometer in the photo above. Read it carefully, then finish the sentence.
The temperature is -12 °F
